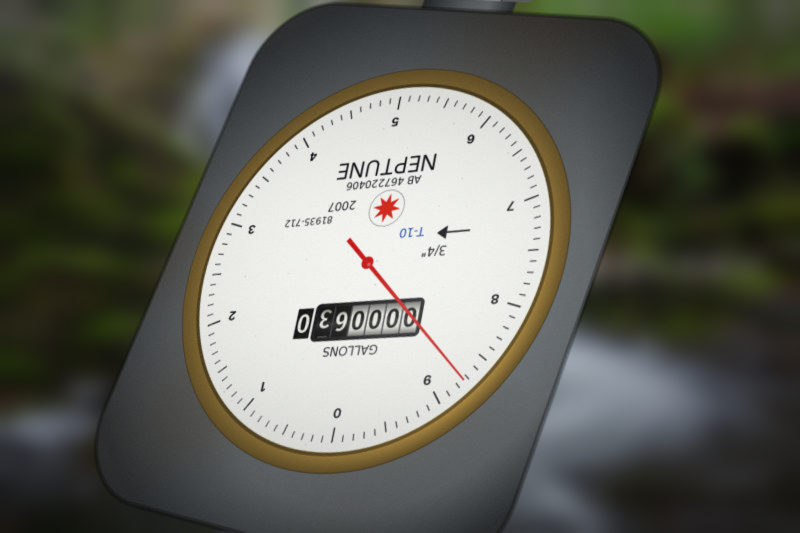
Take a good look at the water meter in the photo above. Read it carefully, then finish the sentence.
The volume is 628.7 gal
